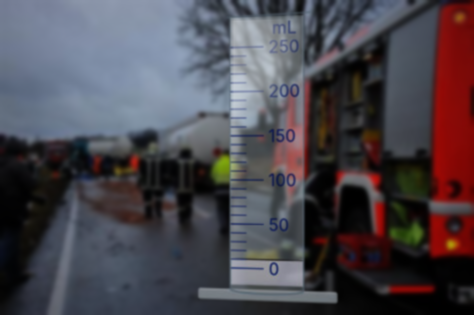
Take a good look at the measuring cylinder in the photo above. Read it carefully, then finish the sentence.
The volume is 10 mL
